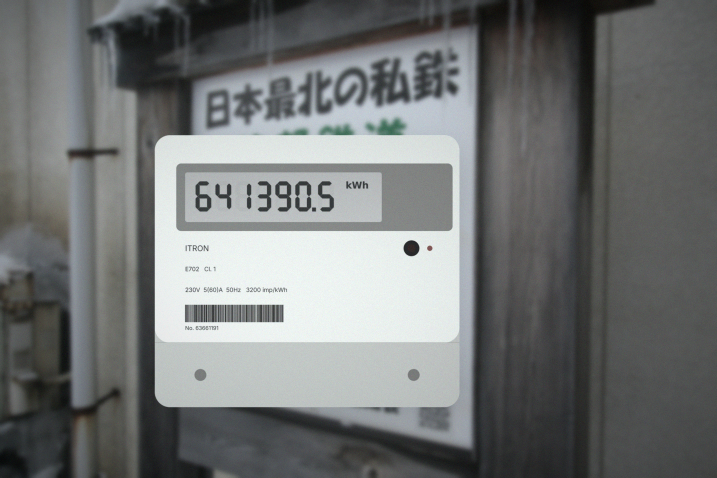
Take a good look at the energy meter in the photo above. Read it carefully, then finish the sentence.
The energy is 641390.5 kWh
